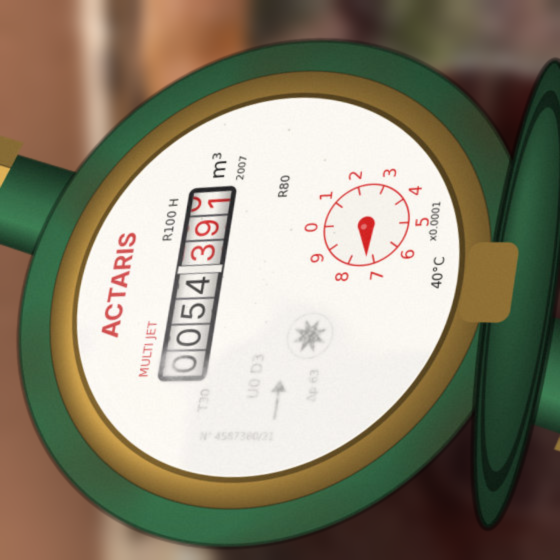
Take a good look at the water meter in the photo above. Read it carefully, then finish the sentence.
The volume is 54.3907 m³
